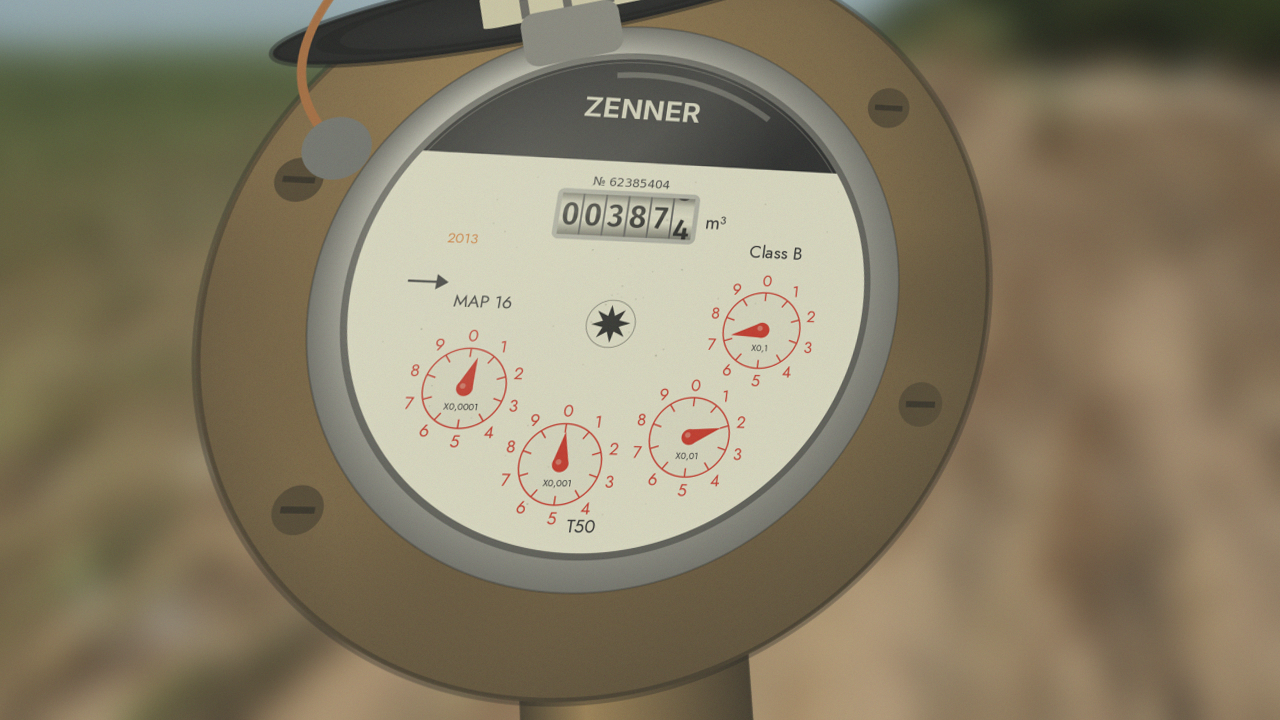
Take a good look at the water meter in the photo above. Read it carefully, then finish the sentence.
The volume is 3873.7200 m³
